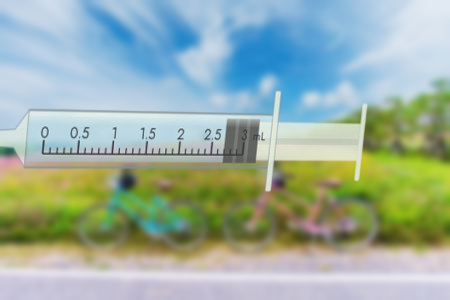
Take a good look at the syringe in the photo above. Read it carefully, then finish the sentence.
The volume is 2.7 mL
